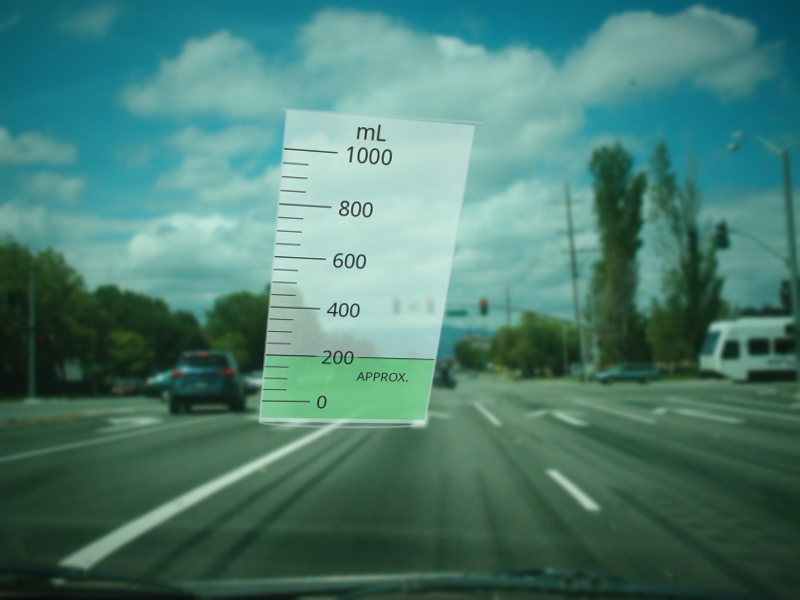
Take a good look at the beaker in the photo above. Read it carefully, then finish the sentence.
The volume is 200 mL
